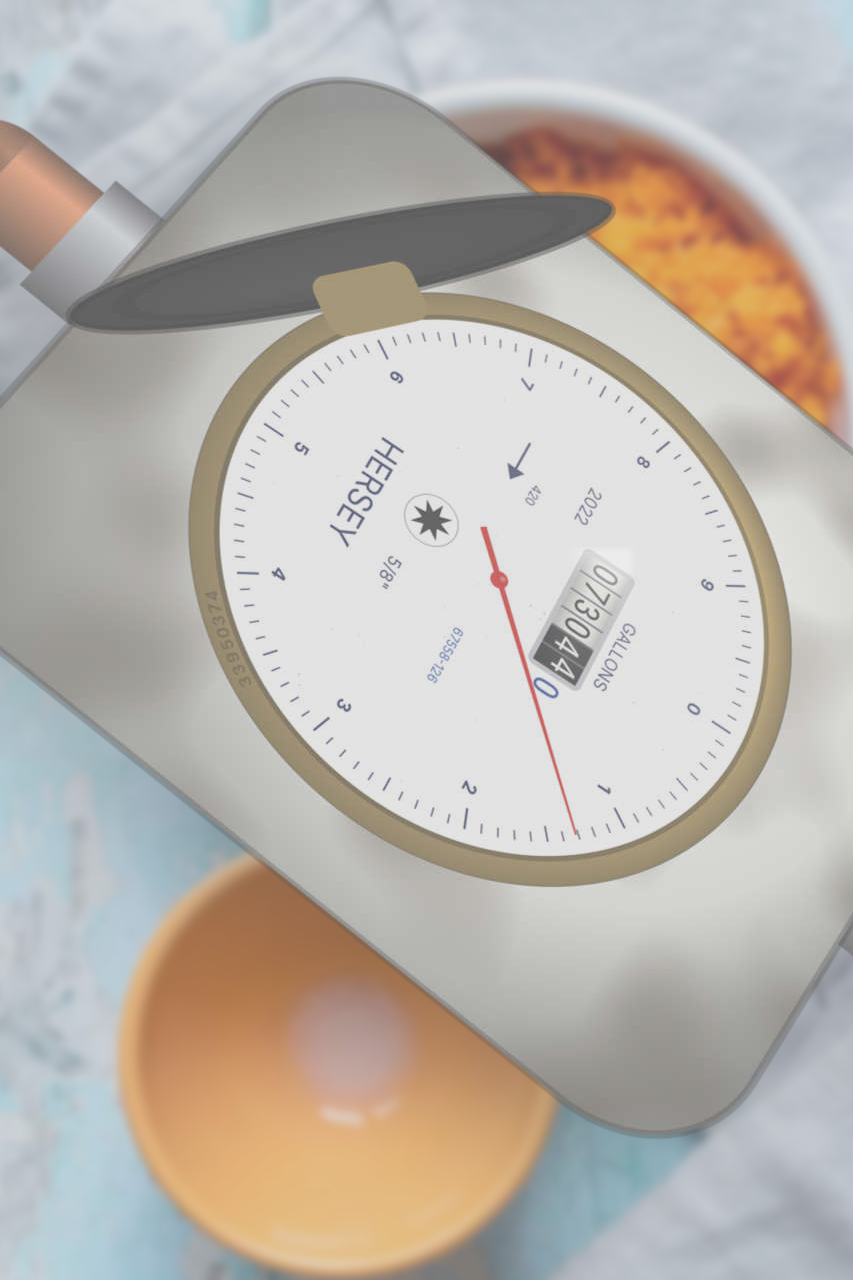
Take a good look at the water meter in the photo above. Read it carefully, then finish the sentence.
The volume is 730441.3 gal
